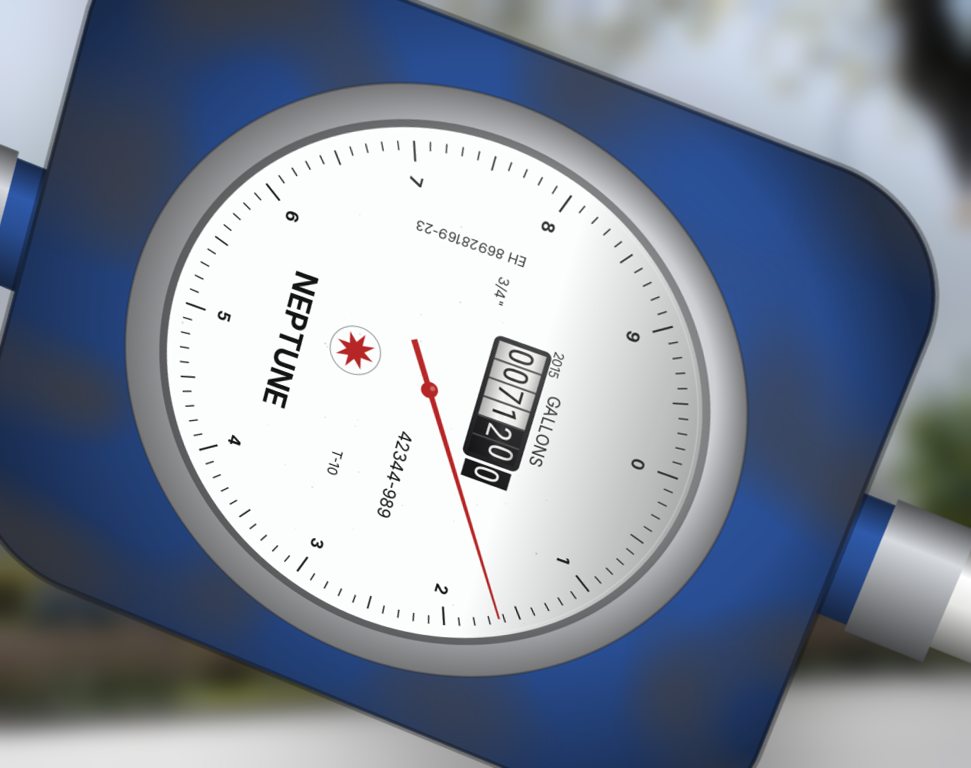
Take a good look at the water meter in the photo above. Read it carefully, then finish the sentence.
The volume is 71201.6 gal
